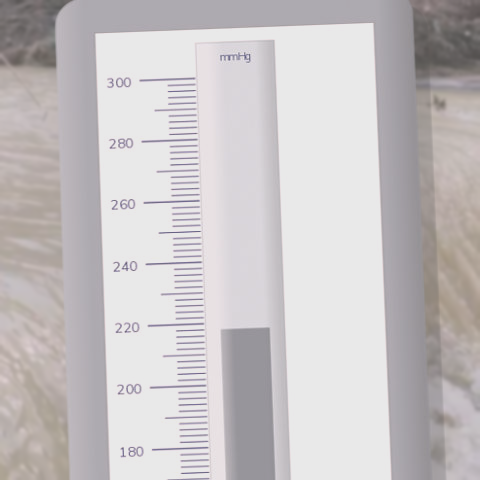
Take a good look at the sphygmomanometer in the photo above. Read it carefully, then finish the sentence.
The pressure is 218 mmHg
